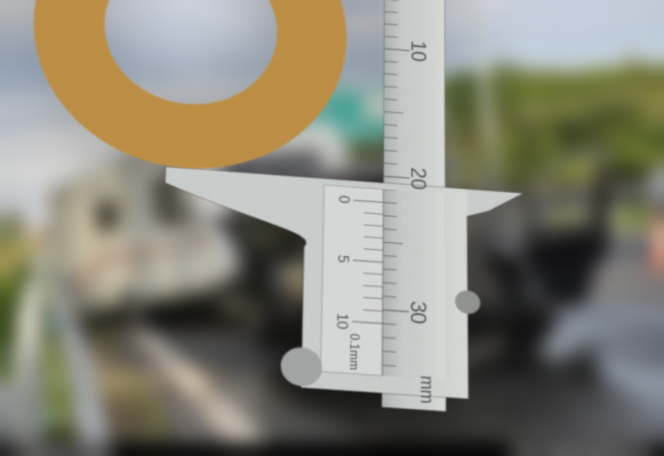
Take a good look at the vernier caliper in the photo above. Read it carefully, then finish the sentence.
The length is 22.0 mm
